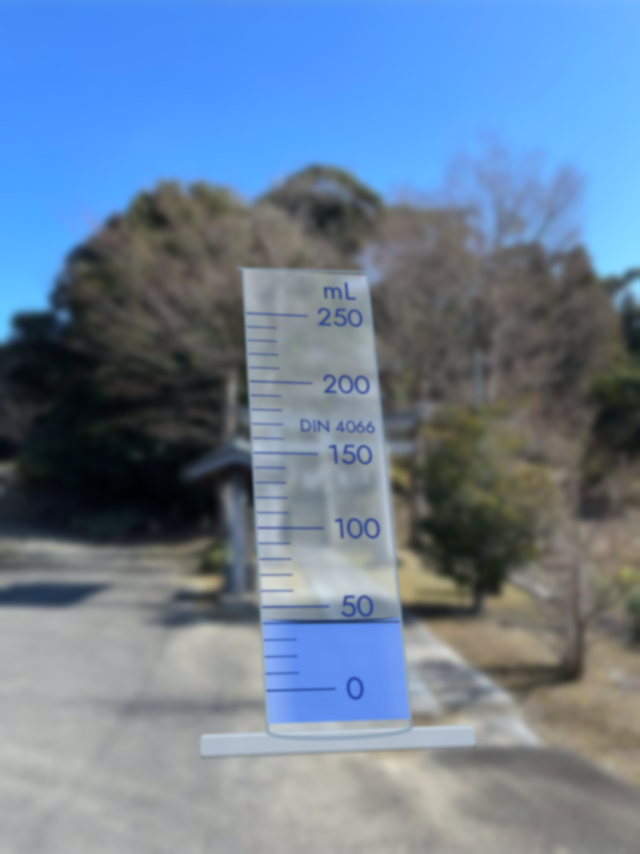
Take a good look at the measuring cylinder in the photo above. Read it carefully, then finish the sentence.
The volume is 40 mL
